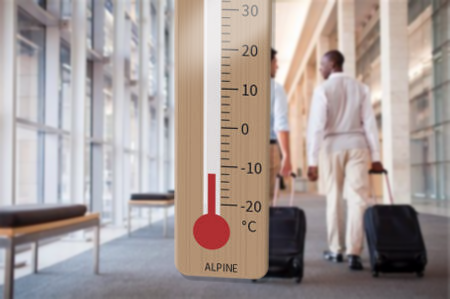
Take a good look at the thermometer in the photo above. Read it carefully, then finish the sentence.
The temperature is -12 °C
